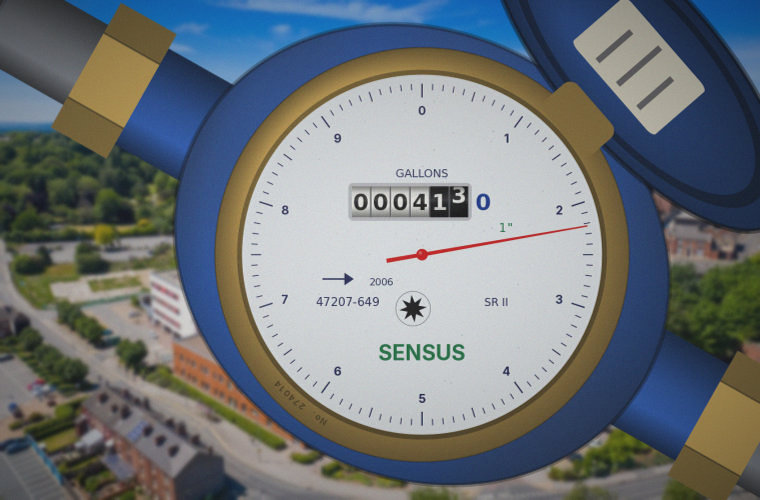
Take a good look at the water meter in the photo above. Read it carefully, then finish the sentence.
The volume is 4132.2 gal
